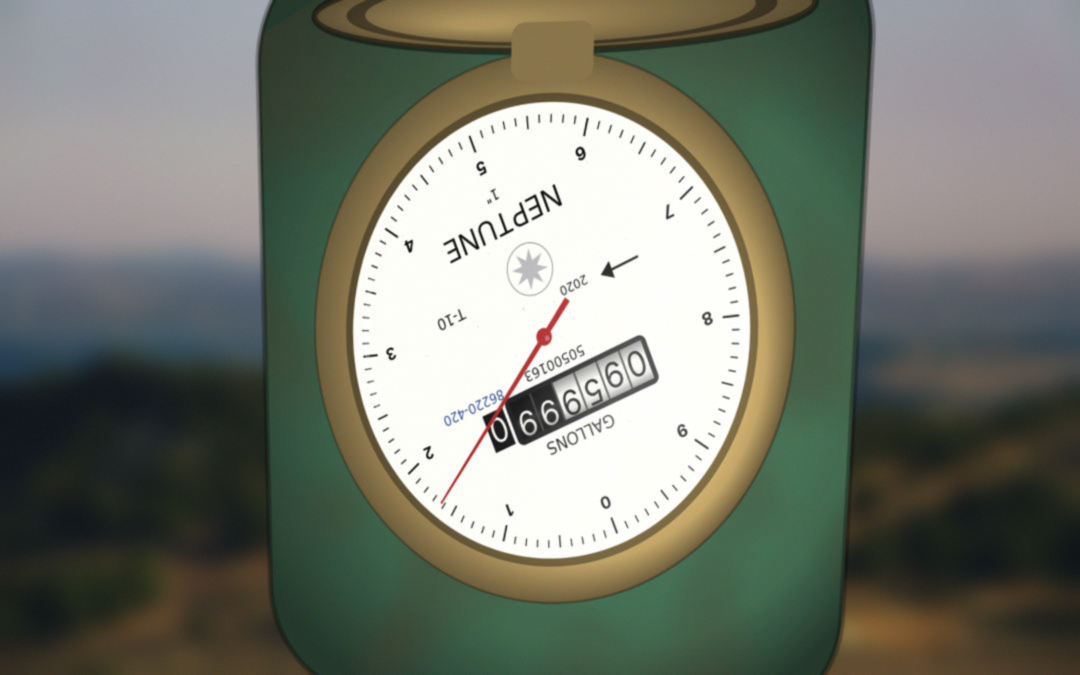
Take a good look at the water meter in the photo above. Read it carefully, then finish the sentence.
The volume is 959991.6 gal
